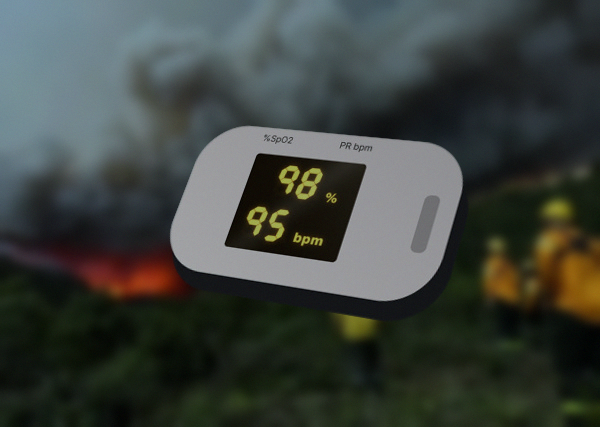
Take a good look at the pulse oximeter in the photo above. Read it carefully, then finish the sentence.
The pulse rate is 95 bpm
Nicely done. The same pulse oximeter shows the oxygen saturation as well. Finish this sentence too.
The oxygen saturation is 98 %
